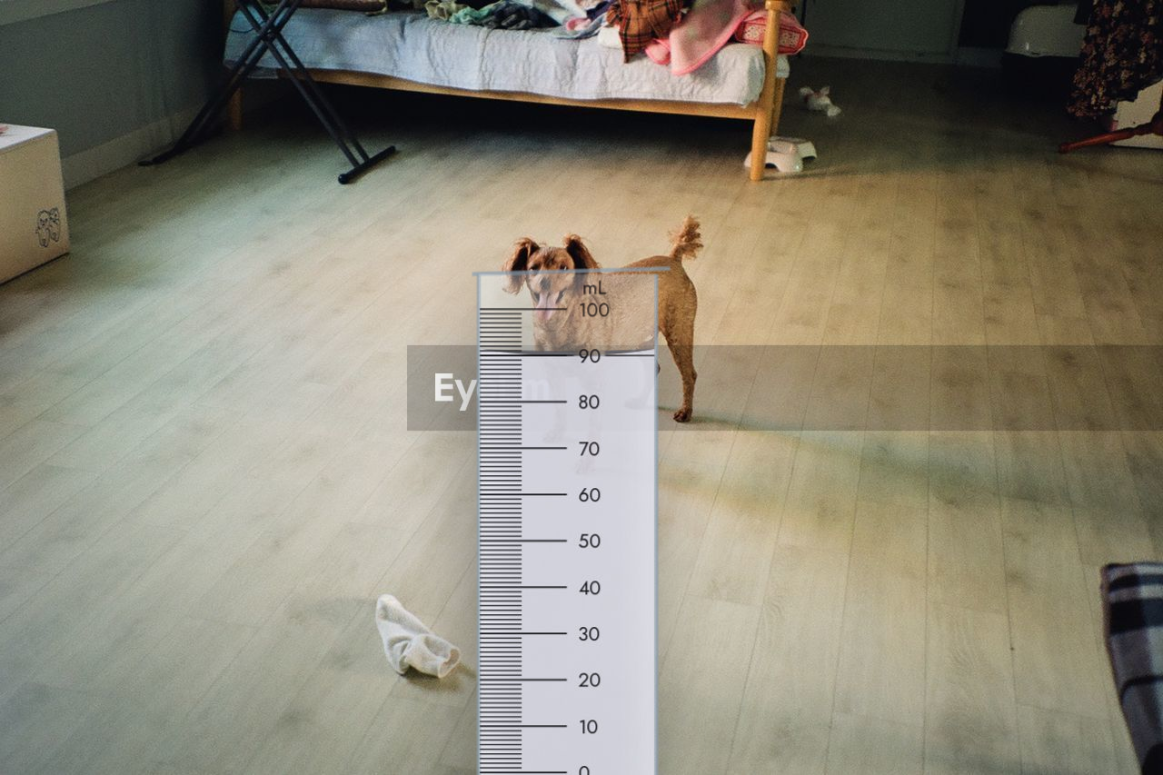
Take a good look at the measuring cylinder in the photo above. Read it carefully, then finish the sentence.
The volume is 90 mL
